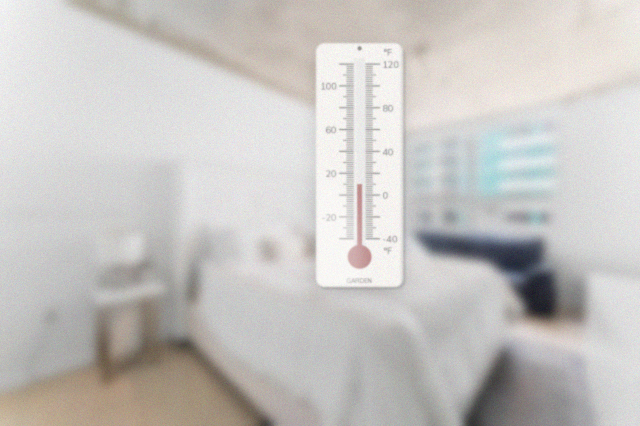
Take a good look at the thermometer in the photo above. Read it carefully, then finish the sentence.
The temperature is 10 °F
